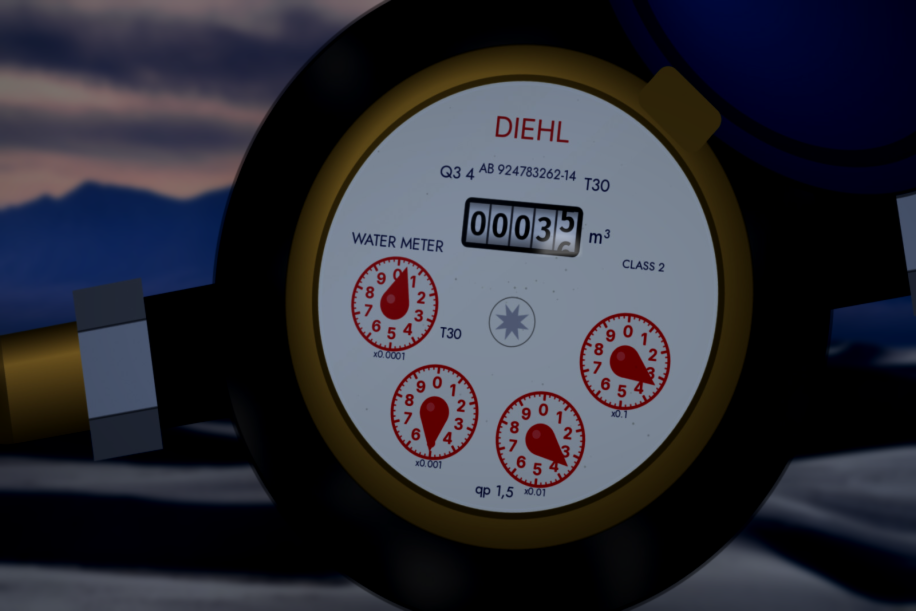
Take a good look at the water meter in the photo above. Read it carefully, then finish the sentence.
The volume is 35.3350 m³
